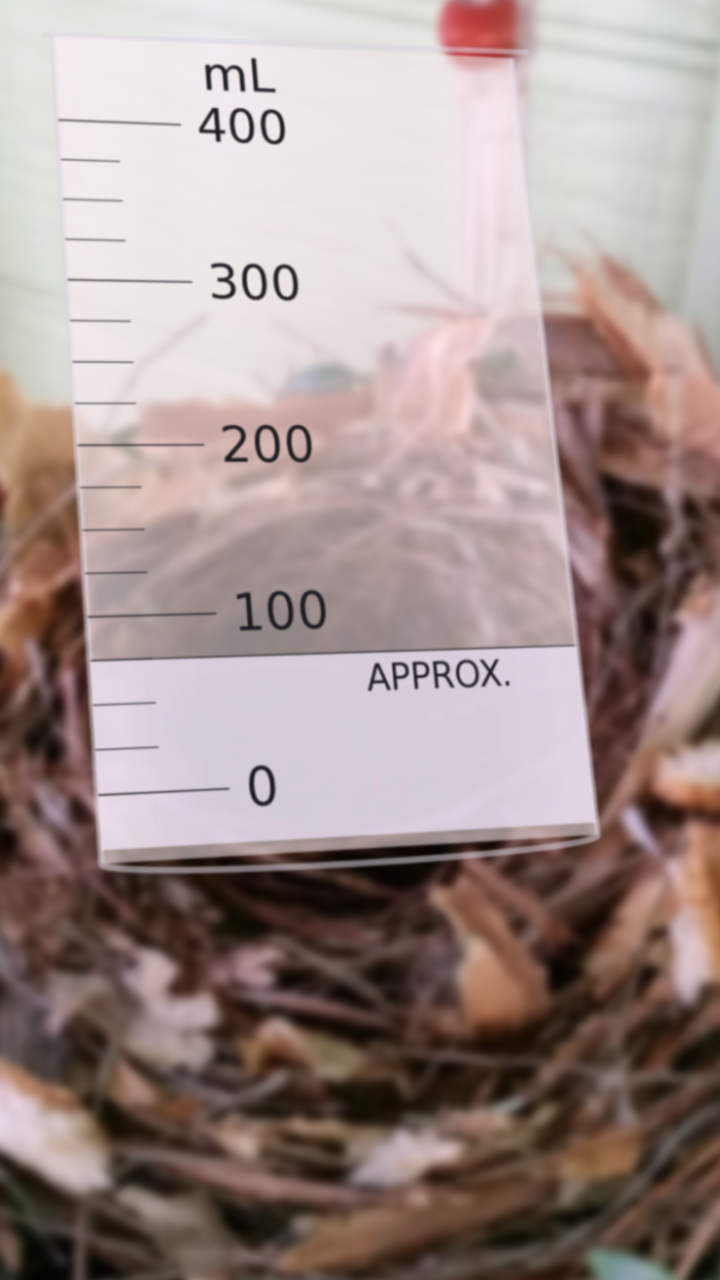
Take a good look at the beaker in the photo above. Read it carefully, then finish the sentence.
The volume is 75 mL
